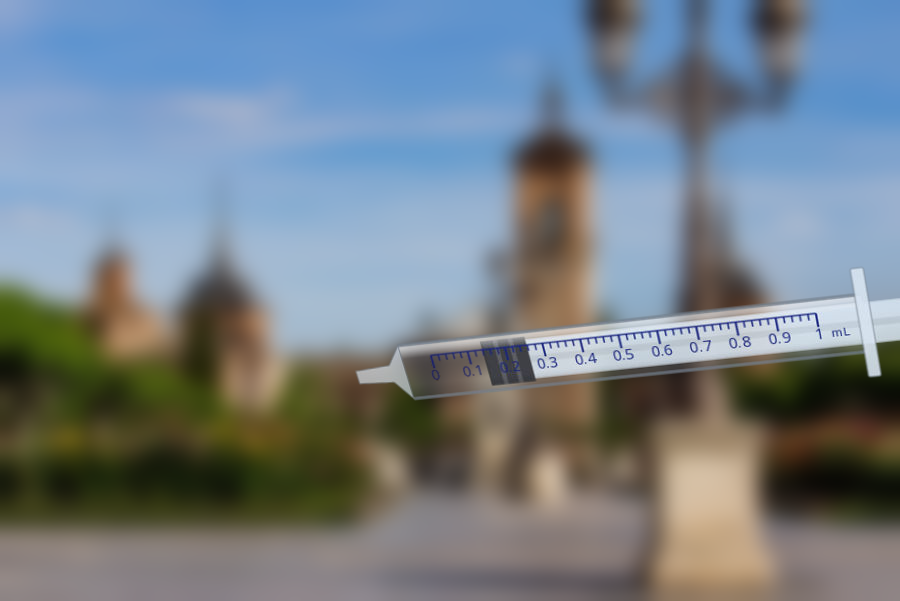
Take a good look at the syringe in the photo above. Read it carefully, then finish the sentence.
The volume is 0.14 mL
